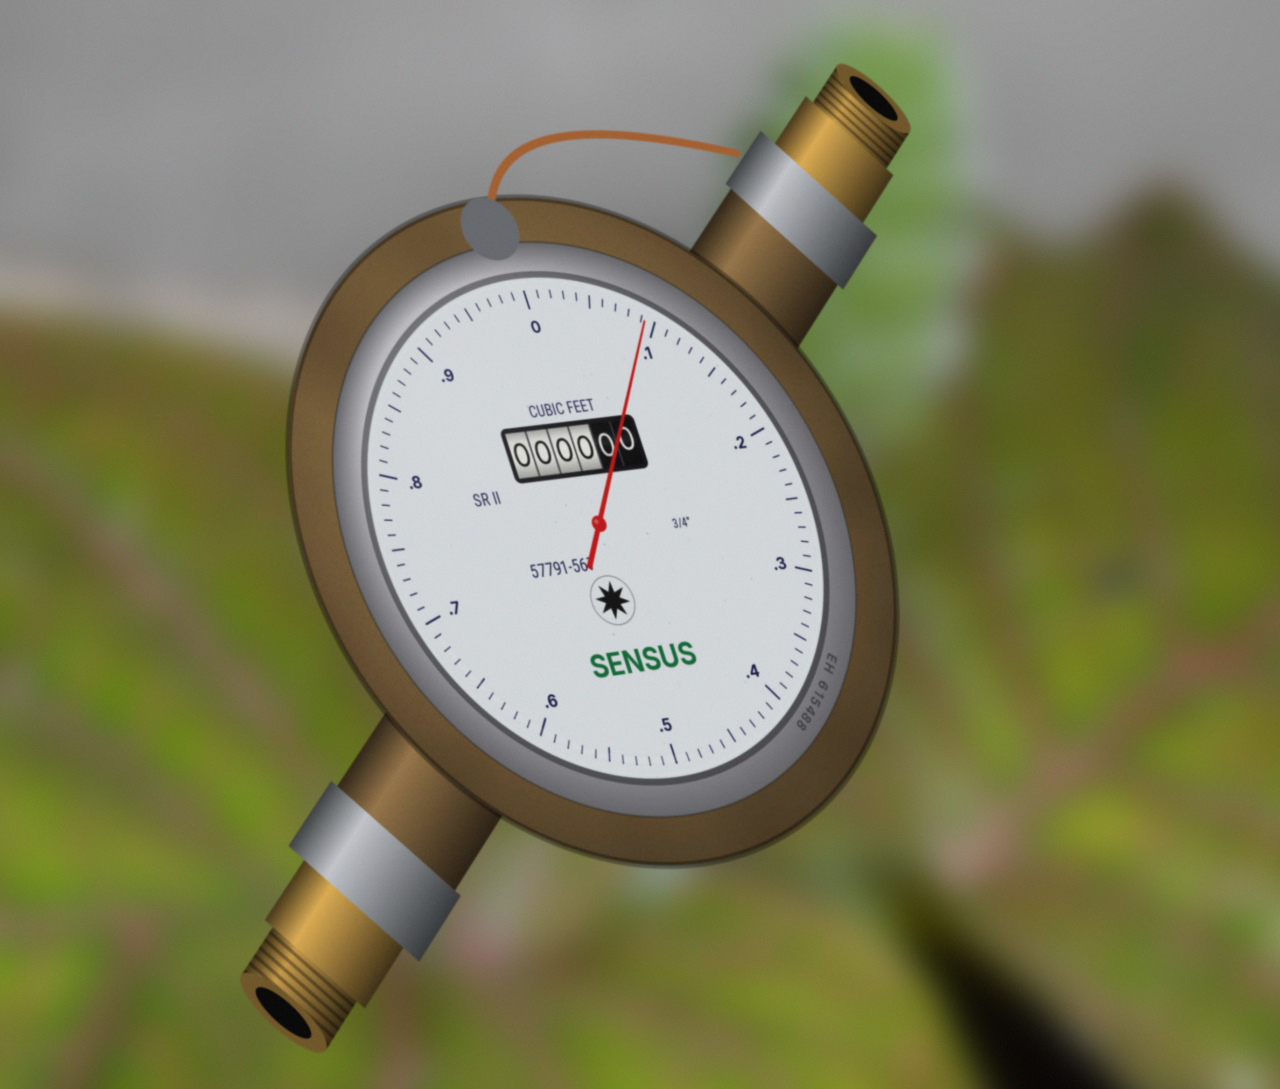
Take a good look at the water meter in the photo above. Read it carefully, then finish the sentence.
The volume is 0.09 ft³
